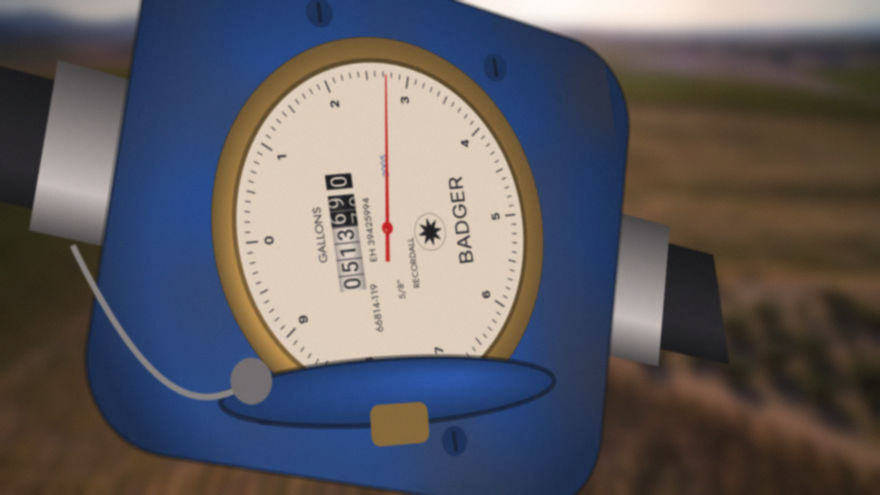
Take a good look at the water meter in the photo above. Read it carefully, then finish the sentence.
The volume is 513692.7 gal
